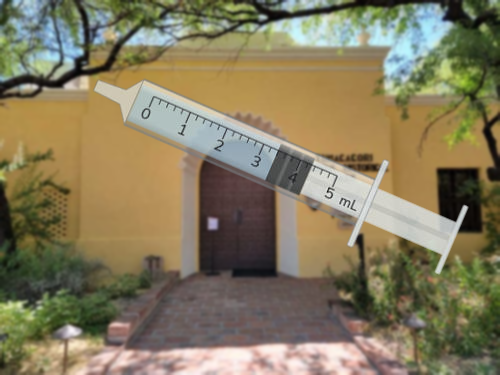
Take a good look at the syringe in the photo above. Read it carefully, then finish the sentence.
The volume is 3.4 mL
